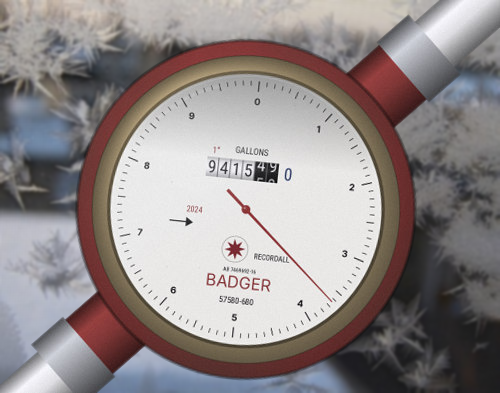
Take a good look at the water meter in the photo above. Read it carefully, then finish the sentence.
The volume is 9415493.6 gal
